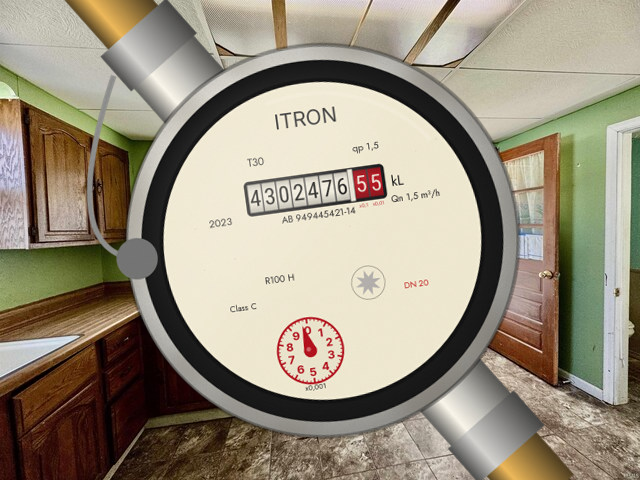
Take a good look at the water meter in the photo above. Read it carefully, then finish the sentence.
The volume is 4302476.549 kL
